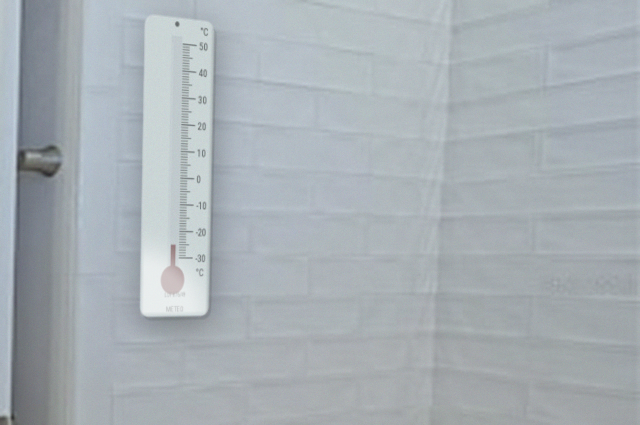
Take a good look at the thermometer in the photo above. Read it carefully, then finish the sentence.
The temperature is -25 °C
